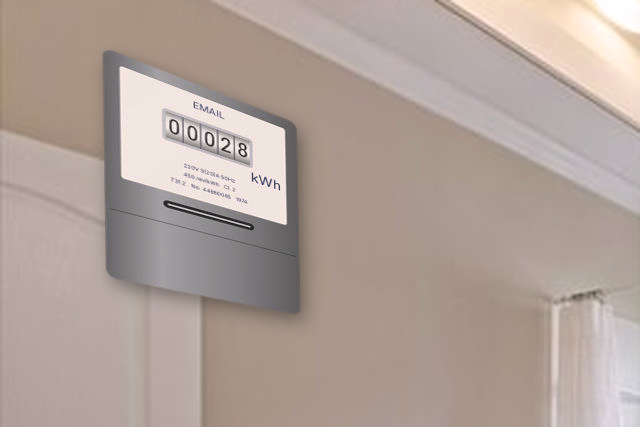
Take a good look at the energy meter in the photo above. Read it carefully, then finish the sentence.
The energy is 28 kWh
